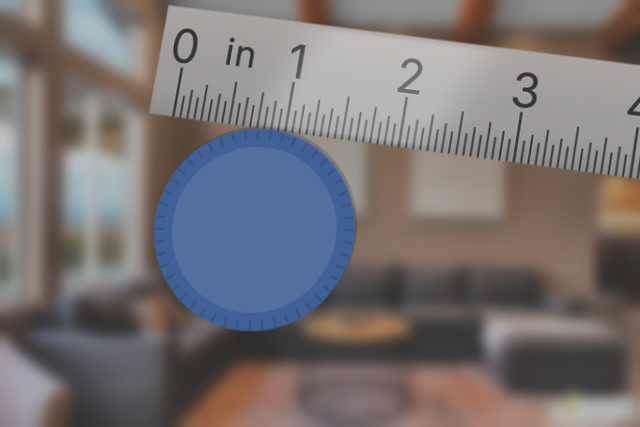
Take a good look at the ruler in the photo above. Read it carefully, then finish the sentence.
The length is 1.75 in
